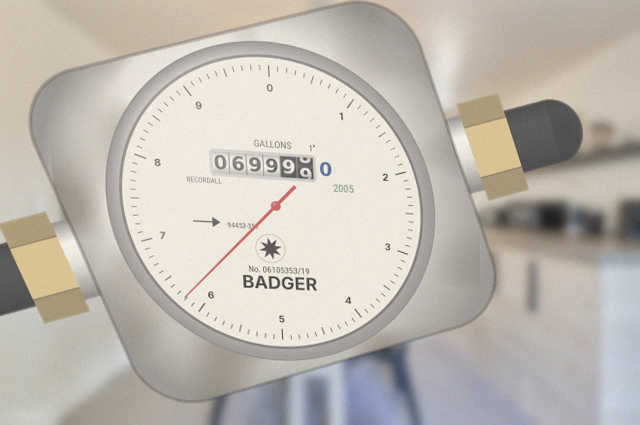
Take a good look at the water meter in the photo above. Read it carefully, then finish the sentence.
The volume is 699986.2 gal
